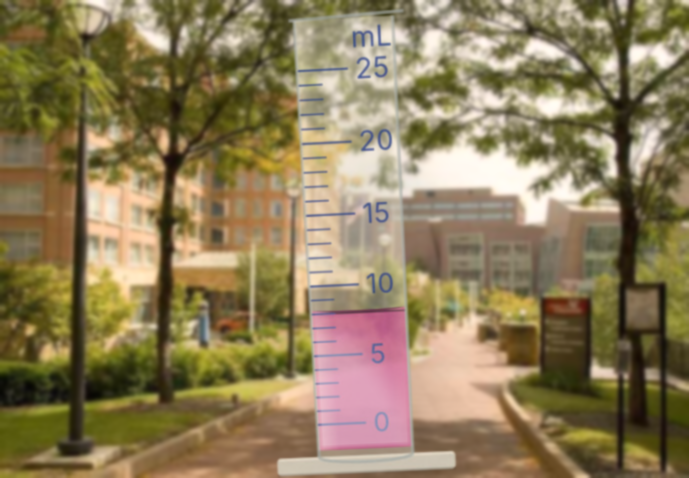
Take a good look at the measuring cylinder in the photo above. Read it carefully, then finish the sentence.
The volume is 8 mL
